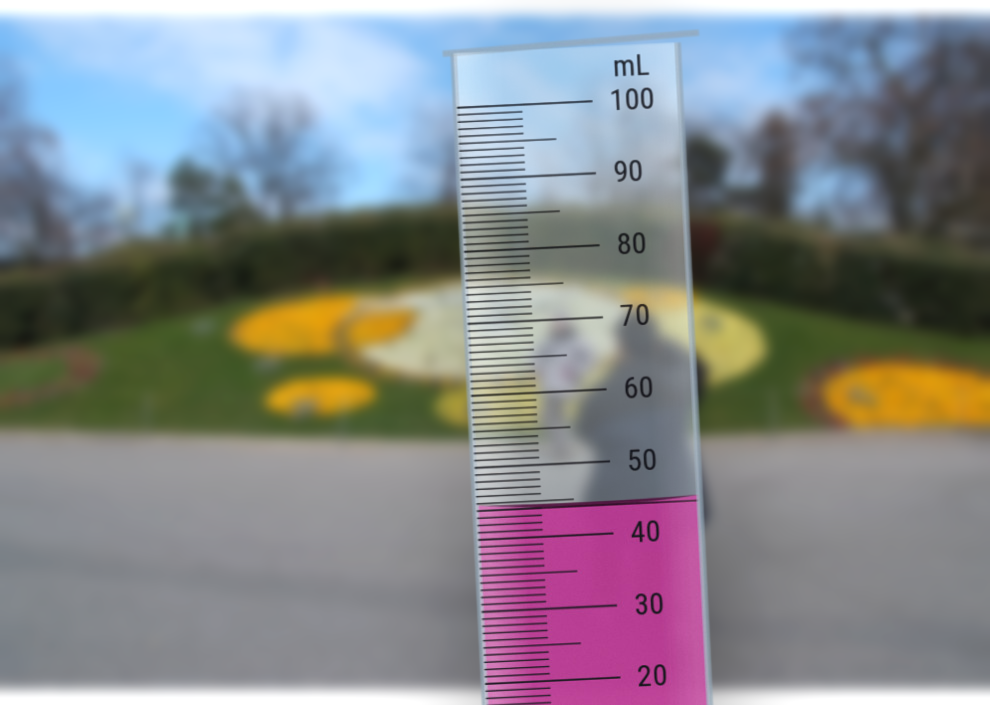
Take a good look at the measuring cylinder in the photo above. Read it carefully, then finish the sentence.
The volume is 44 mL
